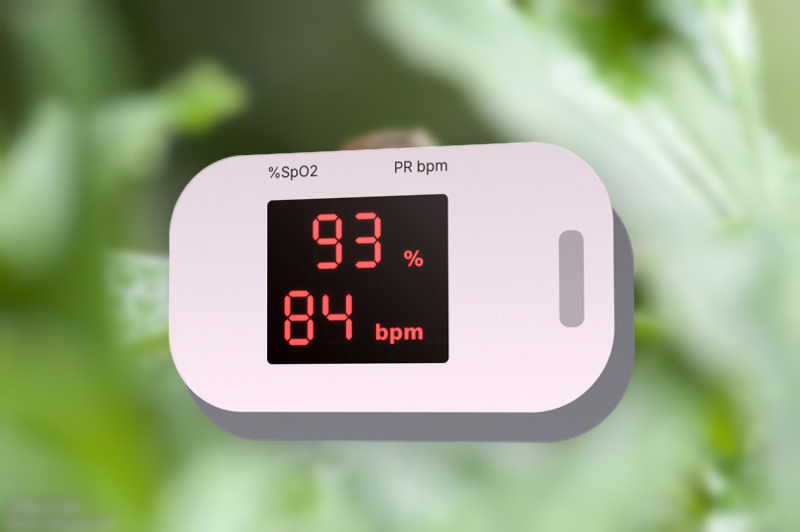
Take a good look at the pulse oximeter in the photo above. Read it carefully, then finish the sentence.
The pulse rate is 84 bpm
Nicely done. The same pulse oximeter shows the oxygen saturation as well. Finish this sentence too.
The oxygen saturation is 93 %
